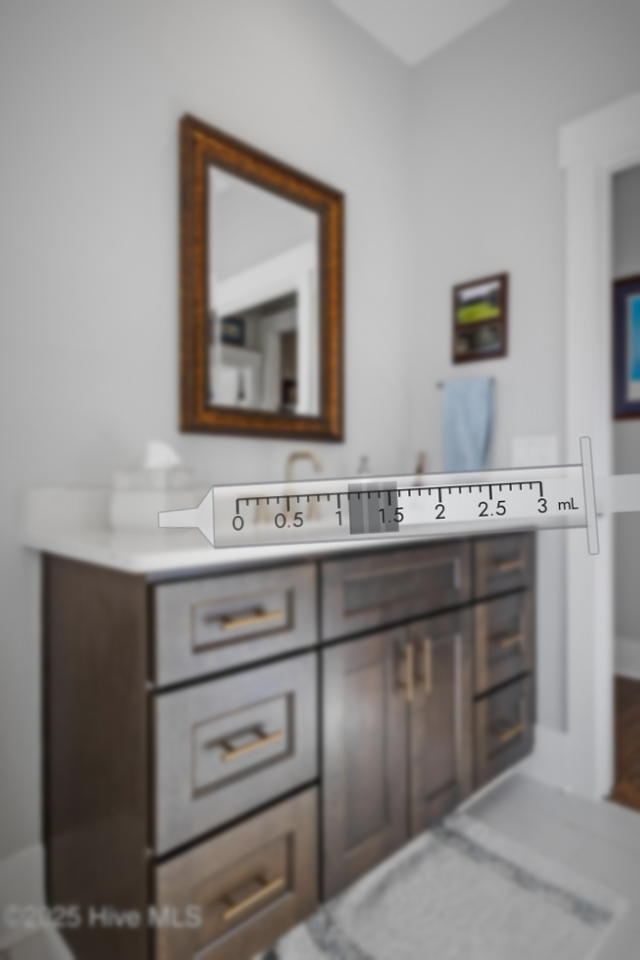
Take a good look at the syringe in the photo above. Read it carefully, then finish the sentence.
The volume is 1.1 mL
